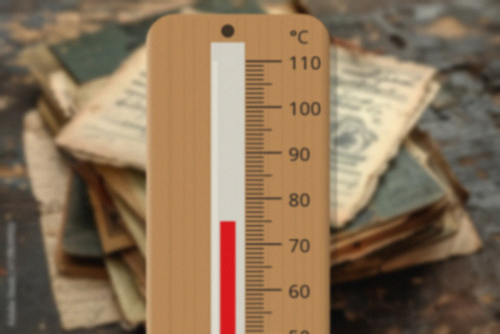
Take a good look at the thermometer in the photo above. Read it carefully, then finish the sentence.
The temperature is 75 °C
